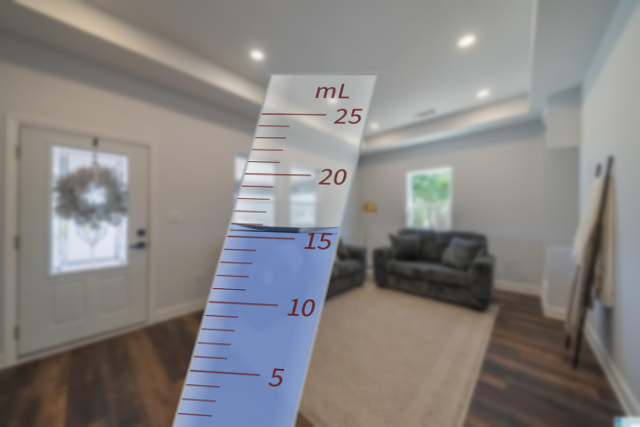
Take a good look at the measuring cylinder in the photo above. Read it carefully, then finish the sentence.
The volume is 15.5 mL
